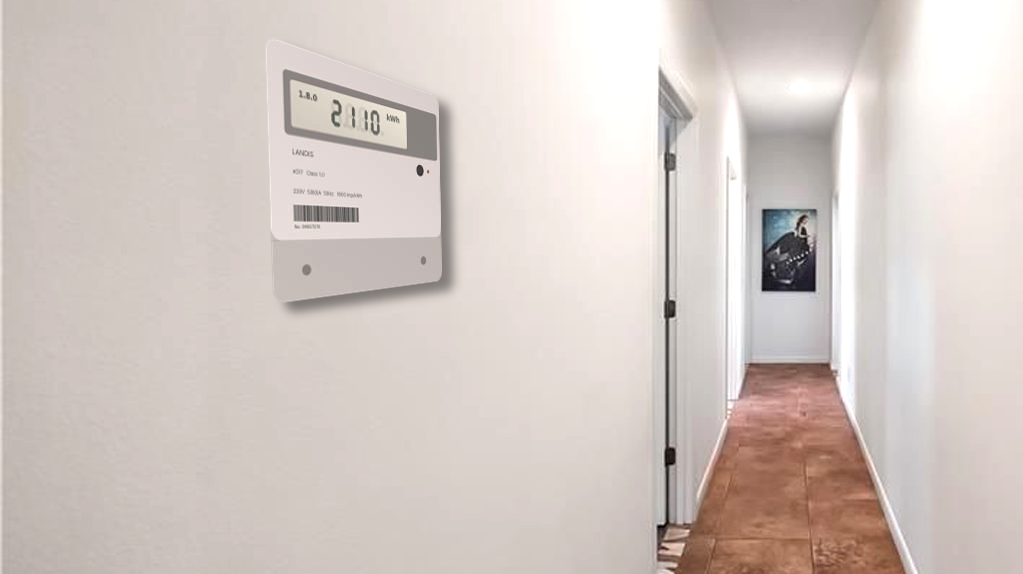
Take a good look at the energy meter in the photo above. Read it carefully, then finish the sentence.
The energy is 2110 kWh
